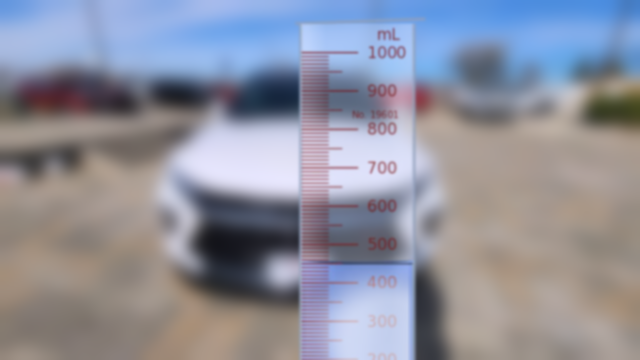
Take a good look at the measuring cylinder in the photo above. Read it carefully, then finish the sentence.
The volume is 450 mL
